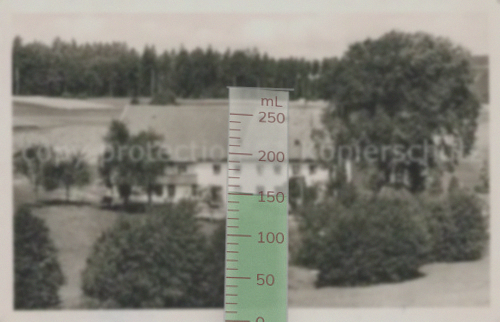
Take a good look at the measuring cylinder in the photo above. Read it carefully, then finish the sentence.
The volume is 150 mL
